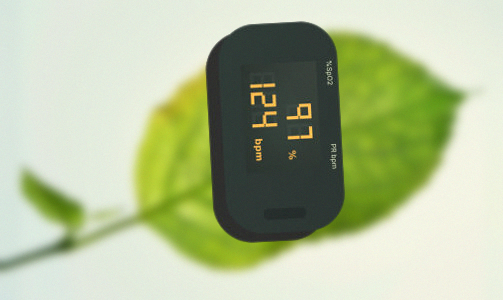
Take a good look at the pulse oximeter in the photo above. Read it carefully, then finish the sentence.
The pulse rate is 124 bpm
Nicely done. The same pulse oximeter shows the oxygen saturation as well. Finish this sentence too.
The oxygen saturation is 97 %
